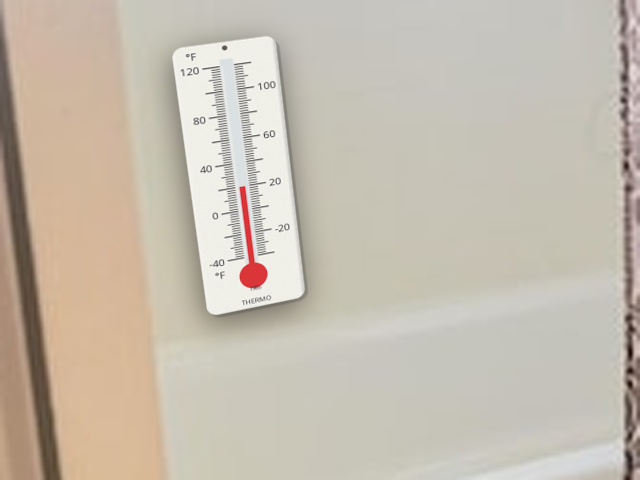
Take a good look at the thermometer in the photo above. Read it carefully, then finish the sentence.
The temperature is 20 °F
